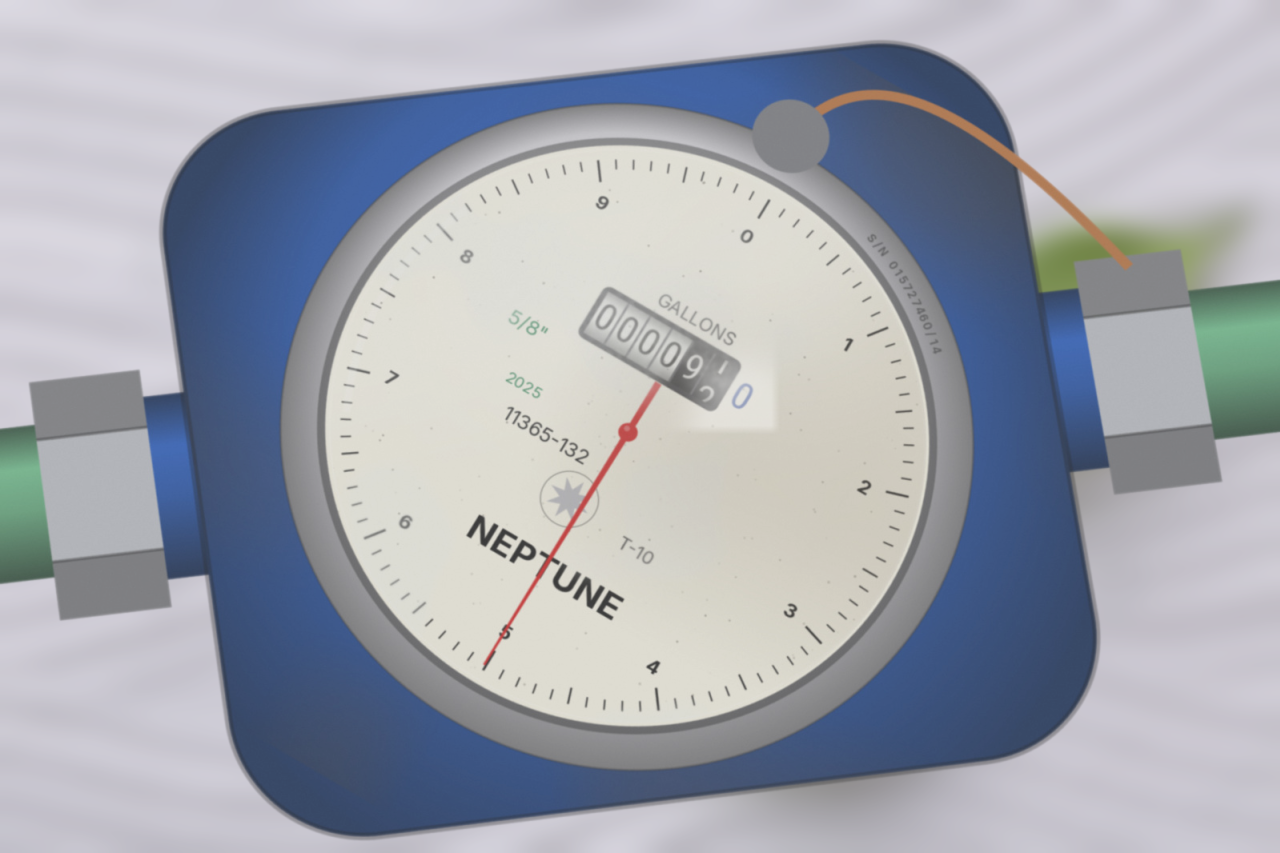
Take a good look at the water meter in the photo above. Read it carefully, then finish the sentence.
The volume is 915.0 gal
